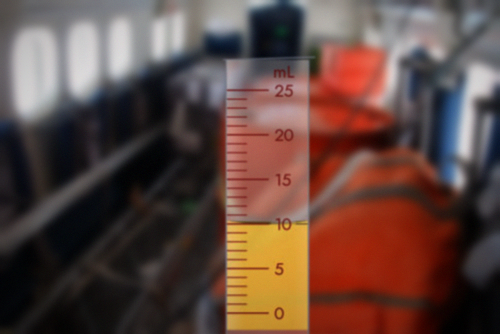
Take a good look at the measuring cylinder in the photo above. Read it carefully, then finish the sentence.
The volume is 10 mL
